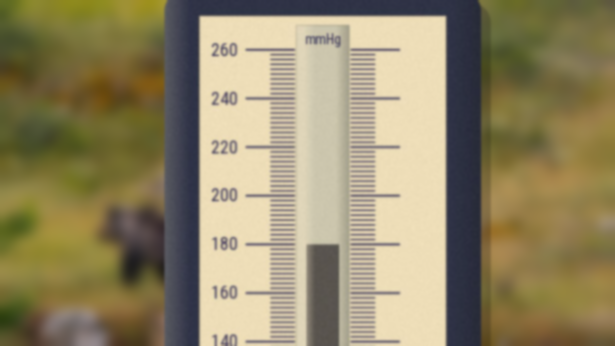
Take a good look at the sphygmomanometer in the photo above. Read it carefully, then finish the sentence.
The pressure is 180 mmHg
